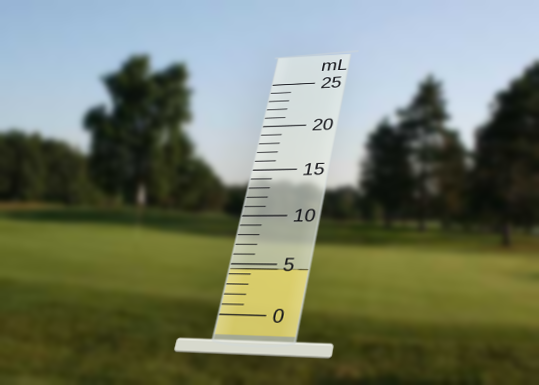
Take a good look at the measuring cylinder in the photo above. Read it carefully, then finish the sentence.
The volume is 4.5 mL
